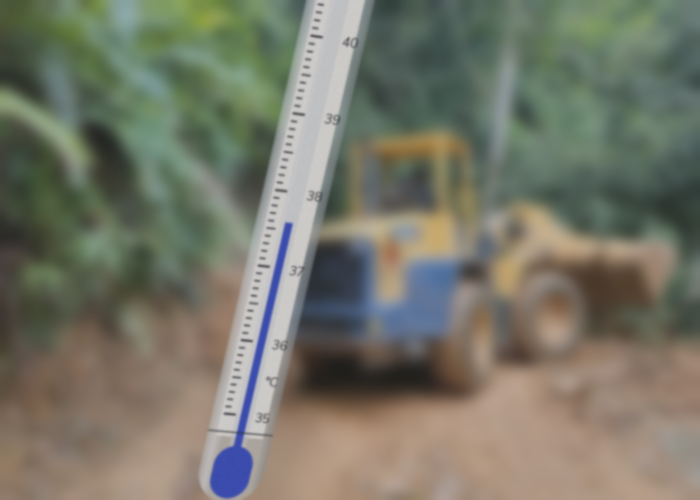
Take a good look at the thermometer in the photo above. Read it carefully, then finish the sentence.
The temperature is 37.6 °C
